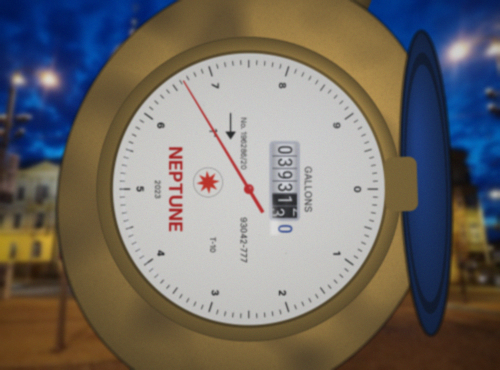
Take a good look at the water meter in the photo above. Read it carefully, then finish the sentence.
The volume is 393126.6 gal
